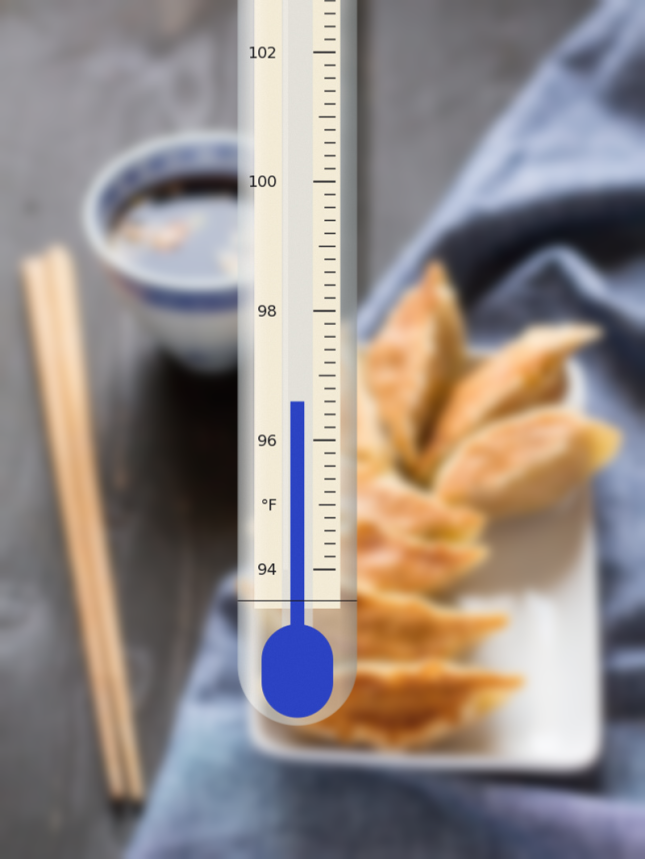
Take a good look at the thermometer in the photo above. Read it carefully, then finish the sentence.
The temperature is 96.6 °F
